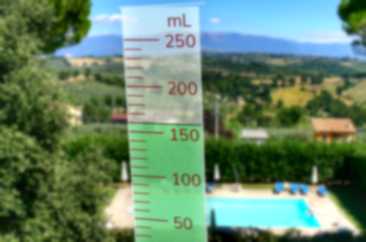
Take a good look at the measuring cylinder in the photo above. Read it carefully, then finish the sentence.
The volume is 160 mL
